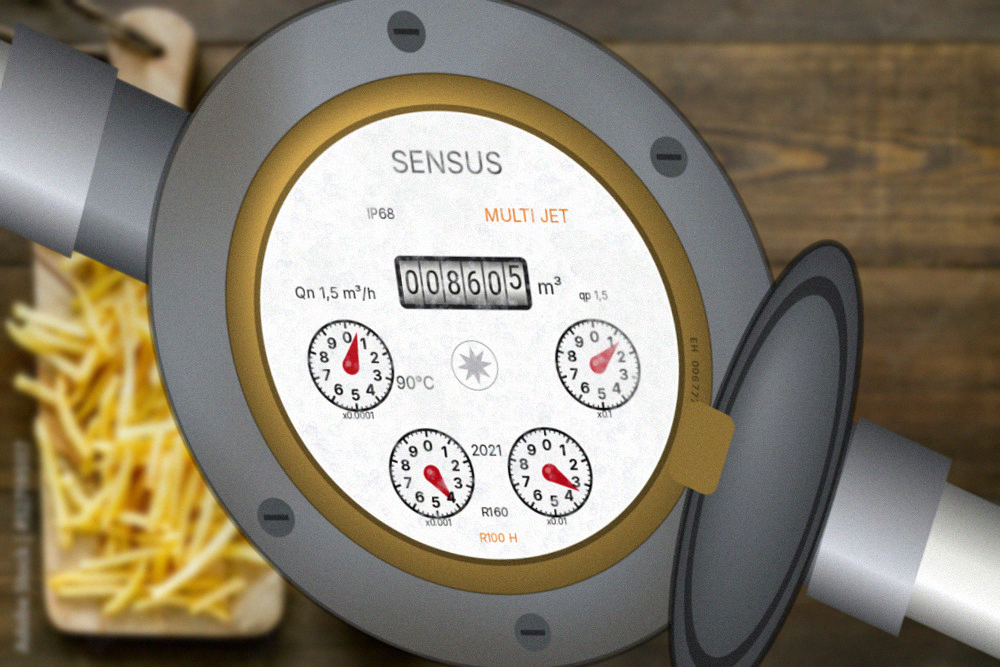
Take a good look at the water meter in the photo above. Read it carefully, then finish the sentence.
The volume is 8605.1340 m³
